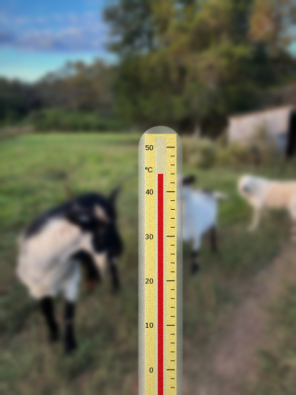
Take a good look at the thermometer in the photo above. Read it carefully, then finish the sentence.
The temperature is 44 °C
